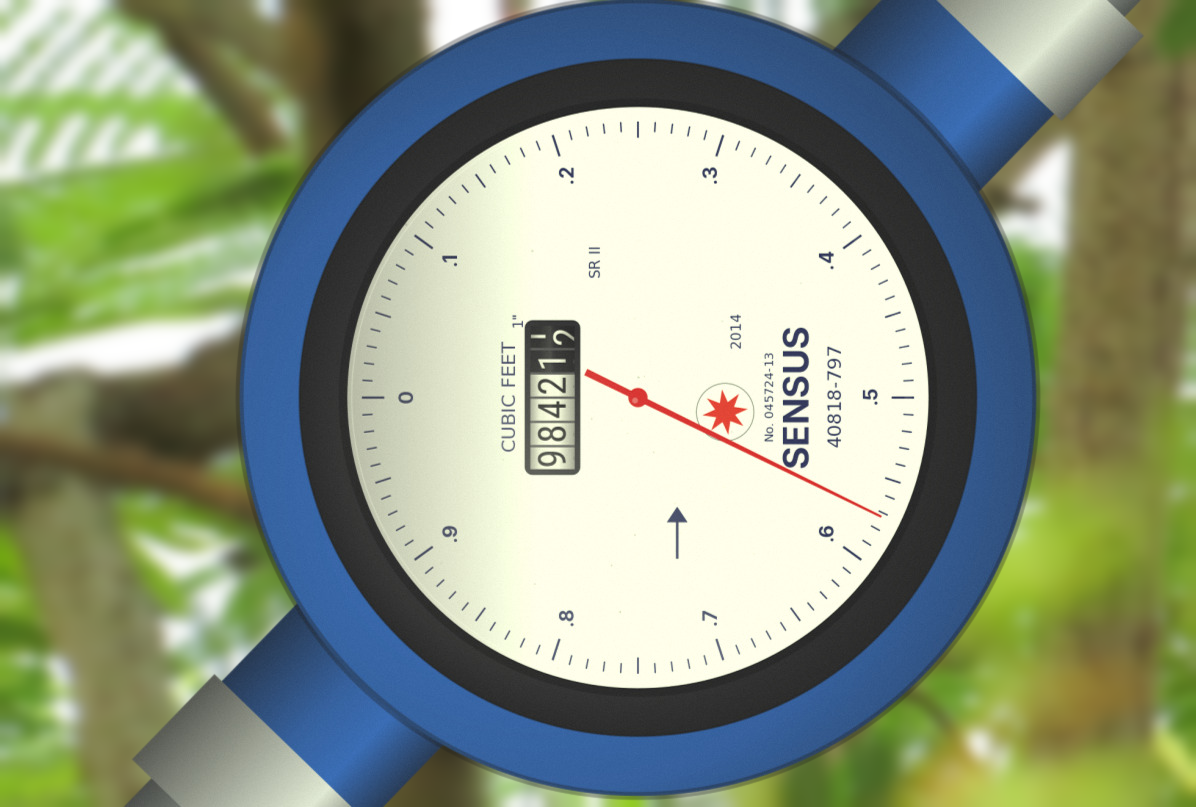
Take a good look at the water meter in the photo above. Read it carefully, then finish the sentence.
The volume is 984211.57 ft³
